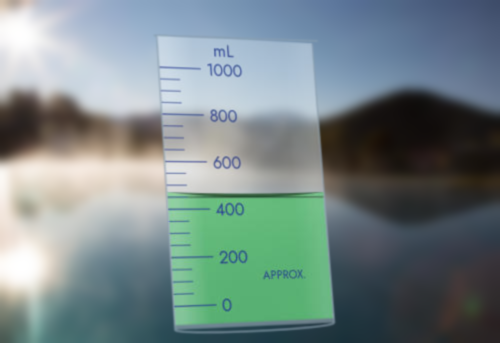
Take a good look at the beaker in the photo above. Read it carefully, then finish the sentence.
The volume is 450 mL
